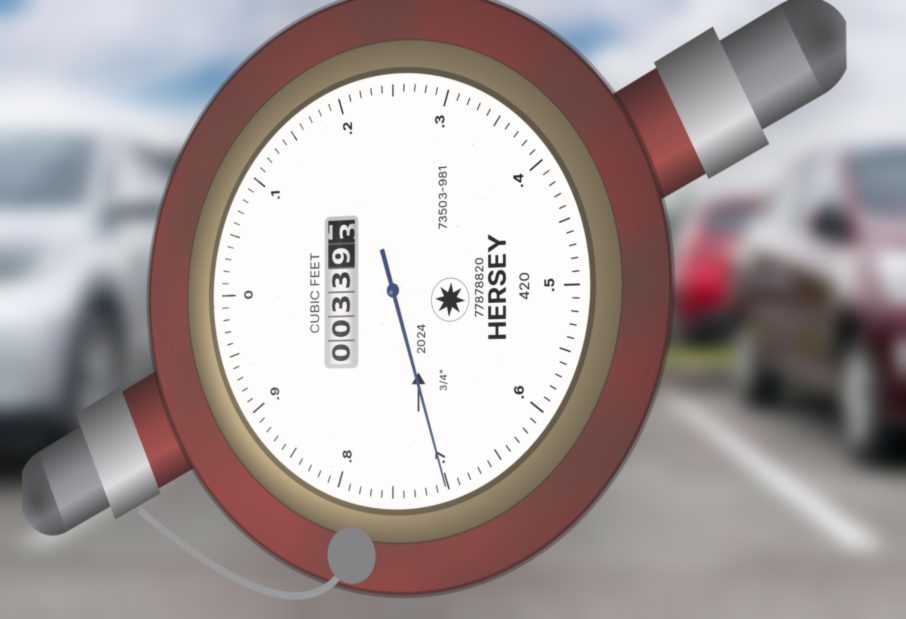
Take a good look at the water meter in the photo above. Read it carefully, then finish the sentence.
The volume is 3392.70 ft³
